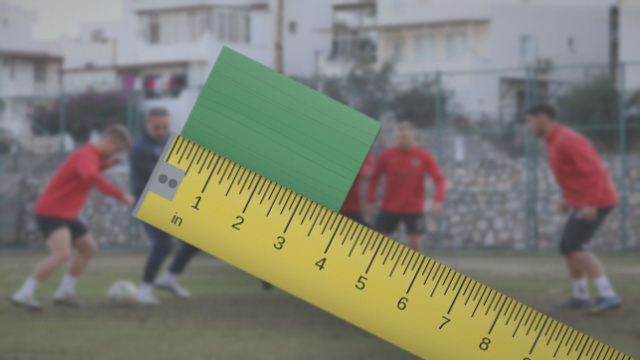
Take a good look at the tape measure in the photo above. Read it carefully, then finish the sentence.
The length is 3.875 in
